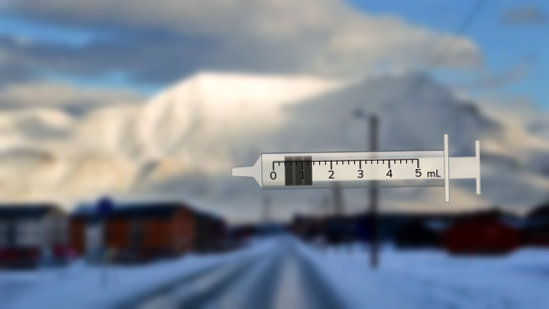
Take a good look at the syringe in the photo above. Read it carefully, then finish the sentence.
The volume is 0.4 mL
